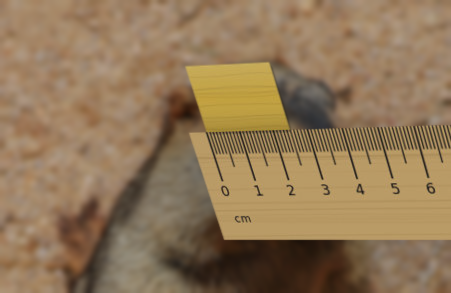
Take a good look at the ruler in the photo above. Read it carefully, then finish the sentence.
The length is 2.5 cm
